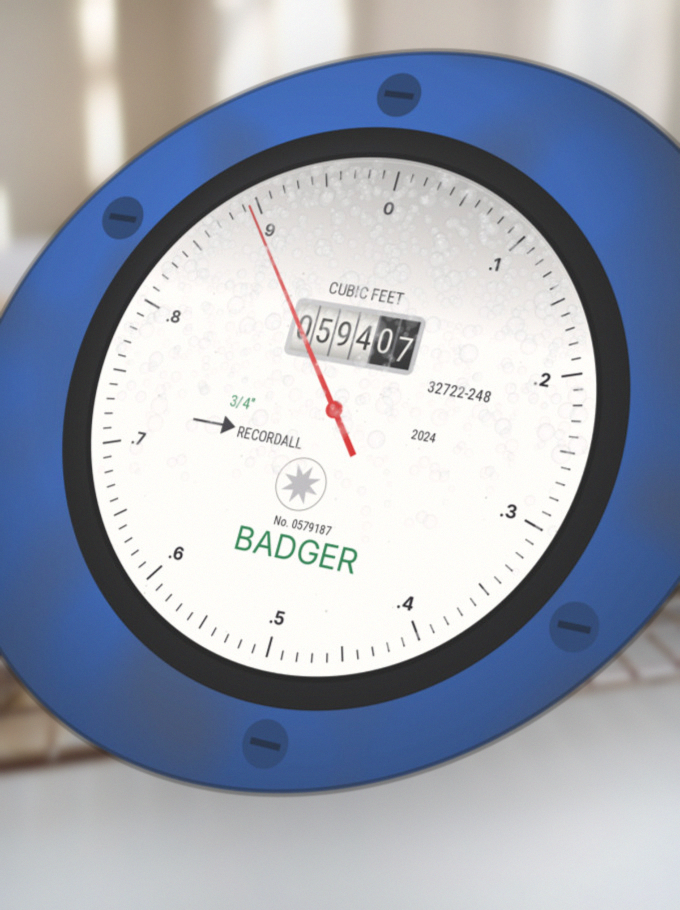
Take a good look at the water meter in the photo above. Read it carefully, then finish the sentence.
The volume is 59406.89 ft³
